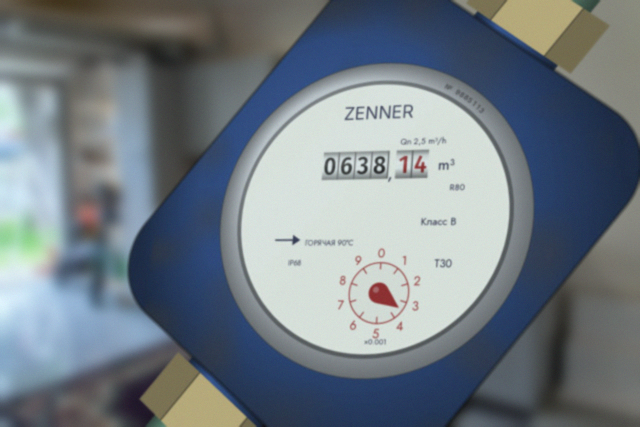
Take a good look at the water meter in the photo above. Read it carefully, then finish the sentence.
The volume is 638.143 m³
